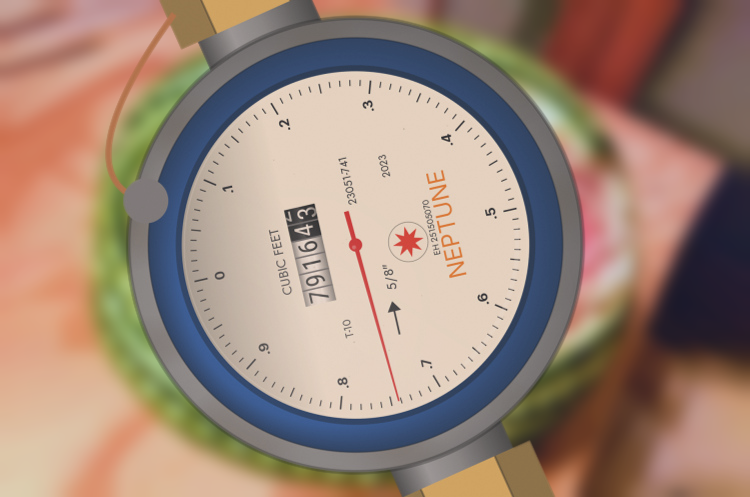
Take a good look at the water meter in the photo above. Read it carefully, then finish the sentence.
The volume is 791642.74 ft³
